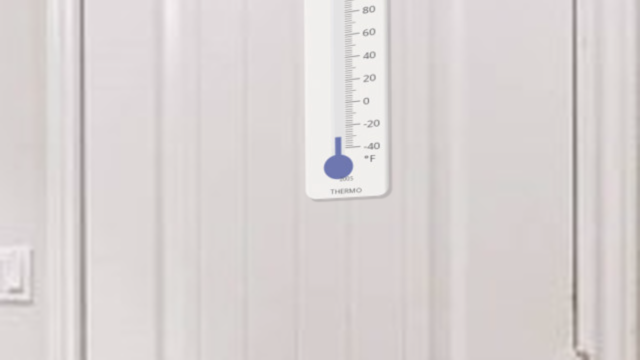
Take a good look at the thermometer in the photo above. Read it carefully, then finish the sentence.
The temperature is -30 °F
